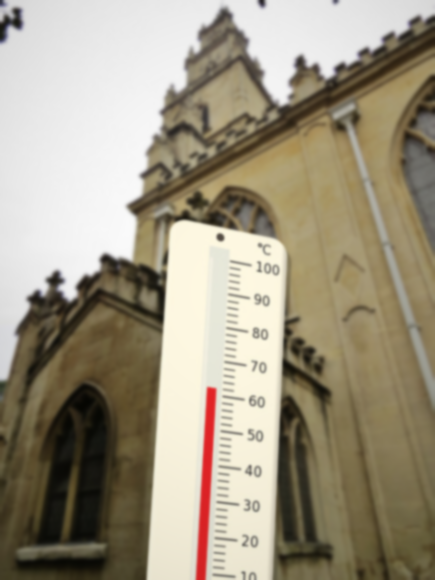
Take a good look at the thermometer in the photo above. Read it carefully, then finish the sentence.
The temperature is 62 °C
